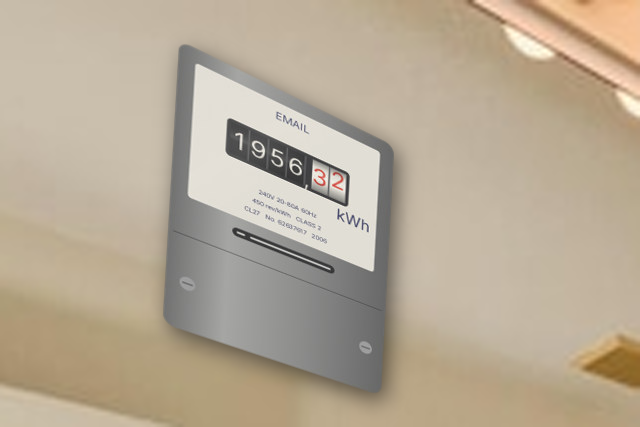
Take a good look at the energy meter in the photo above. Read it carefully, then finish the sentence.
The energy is 1956.32 kWh
